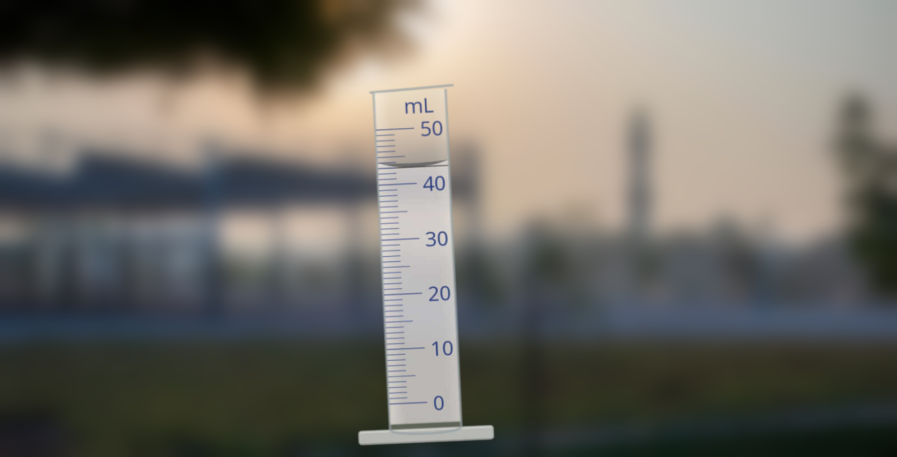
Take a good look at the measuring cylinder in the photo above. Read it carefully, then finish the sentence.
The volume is 43 mL
